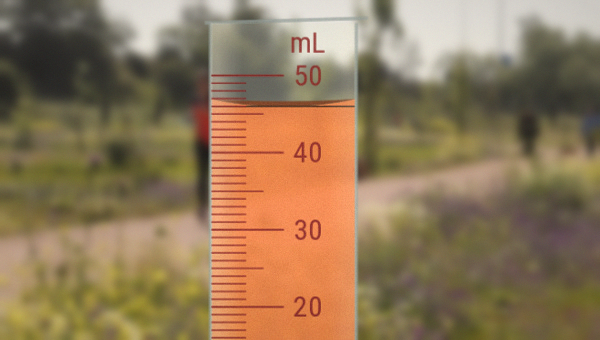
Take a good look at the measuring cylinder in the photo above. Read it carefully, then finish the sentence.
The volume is 46 mL
